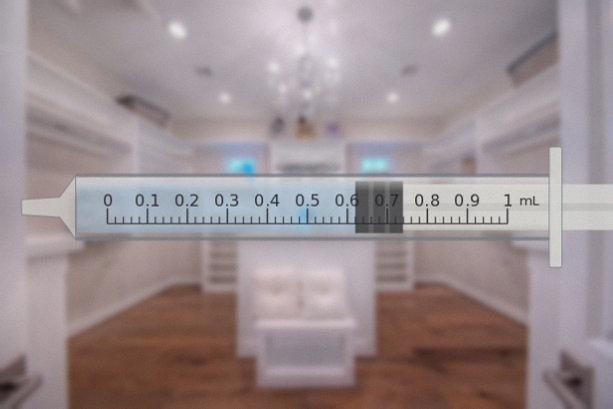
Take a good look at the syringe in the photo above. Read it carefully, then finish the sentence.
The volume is 0.62 mL
